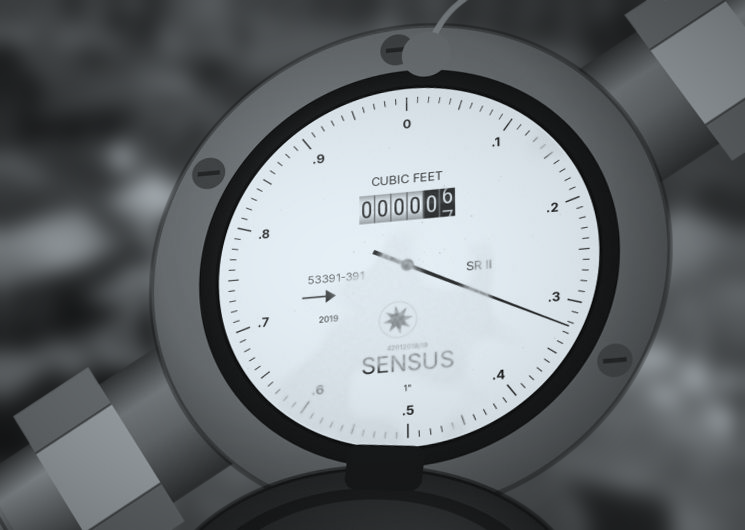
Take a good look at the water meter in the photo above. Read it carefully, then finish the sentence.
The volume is 6.32 ft³
